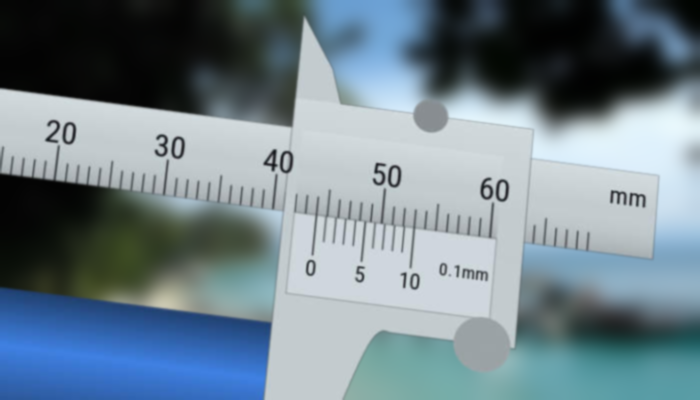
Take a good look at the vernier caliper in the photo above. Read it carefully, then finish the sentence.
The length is 44.0 mm
